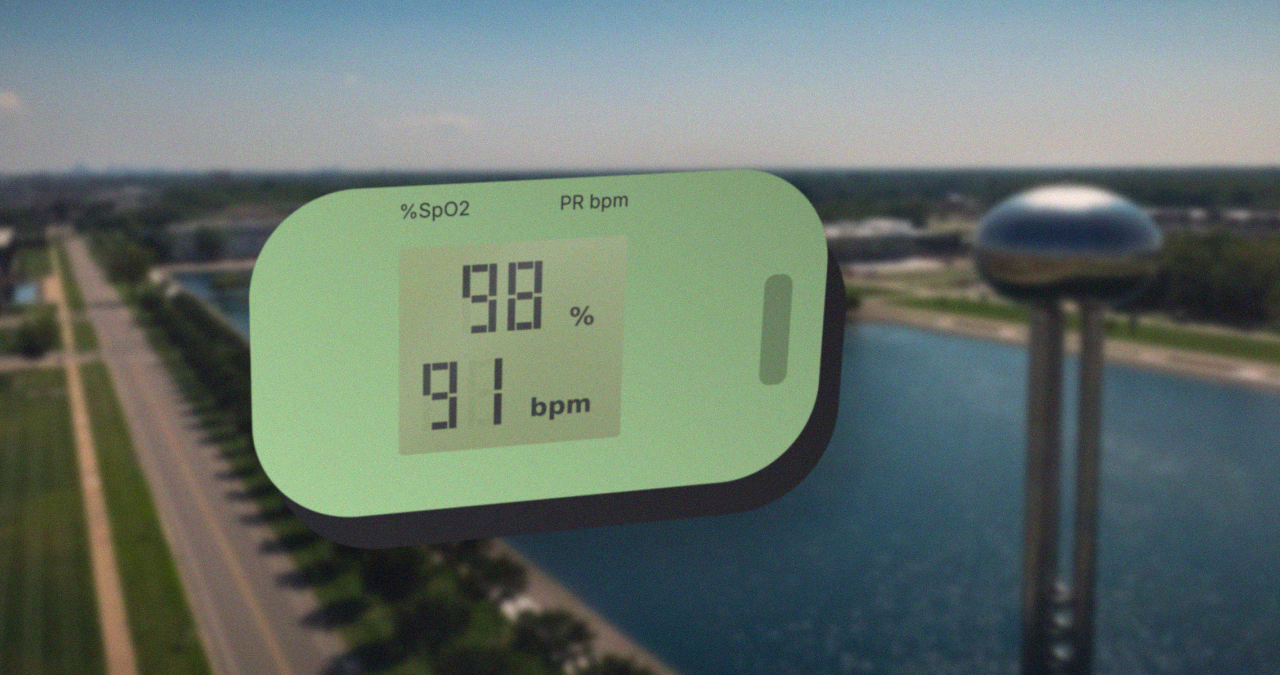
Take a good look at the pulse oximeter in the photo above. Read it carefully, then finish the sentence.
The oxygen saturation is 98 %
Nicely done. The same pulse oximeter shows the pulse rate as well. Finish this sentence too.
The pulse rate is 91 bpm
